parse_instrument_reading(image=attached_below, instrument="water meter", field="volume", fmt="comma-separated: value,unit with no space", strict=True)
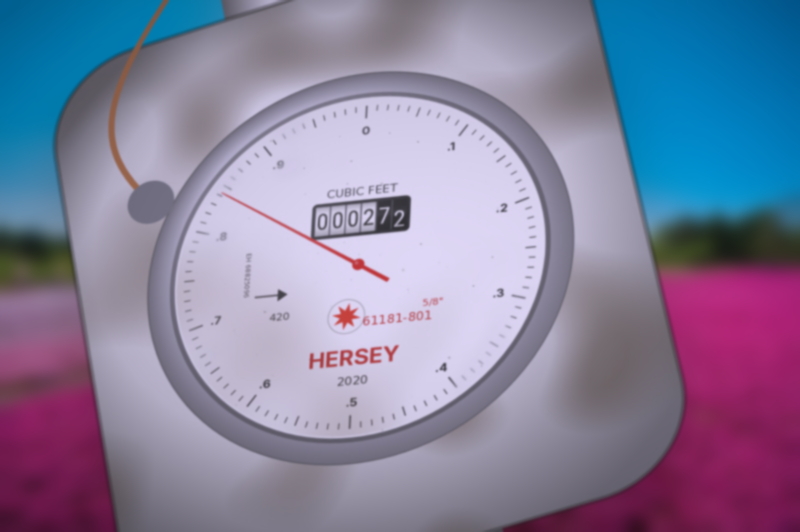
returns 271.84,ft³
